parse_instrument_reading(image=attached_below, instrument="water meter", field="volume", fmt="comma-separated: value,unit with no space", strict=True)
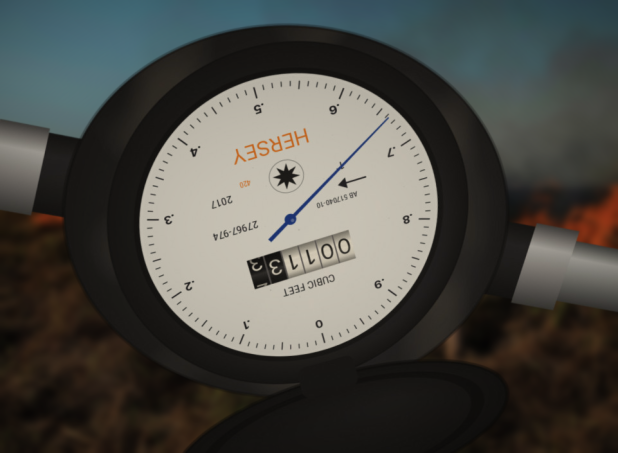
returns 1132.66,ft³
